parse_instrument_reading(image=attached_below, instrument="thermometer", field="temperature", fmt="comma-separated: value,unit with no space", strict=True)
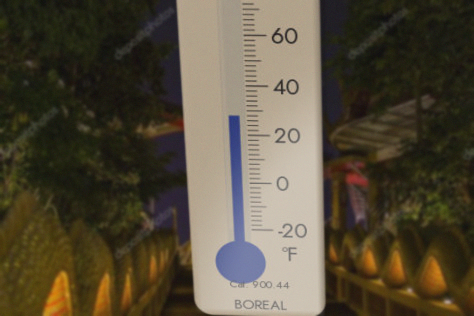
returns 28,°F
